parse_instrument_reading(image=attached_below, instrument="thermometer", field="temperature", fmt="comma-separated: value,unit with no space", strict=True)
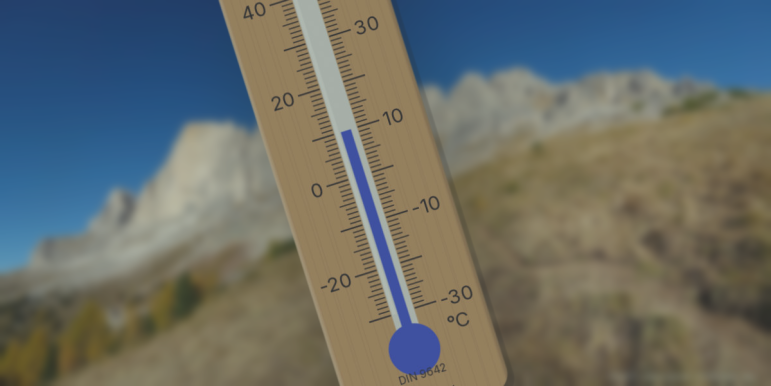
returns 10,°C
